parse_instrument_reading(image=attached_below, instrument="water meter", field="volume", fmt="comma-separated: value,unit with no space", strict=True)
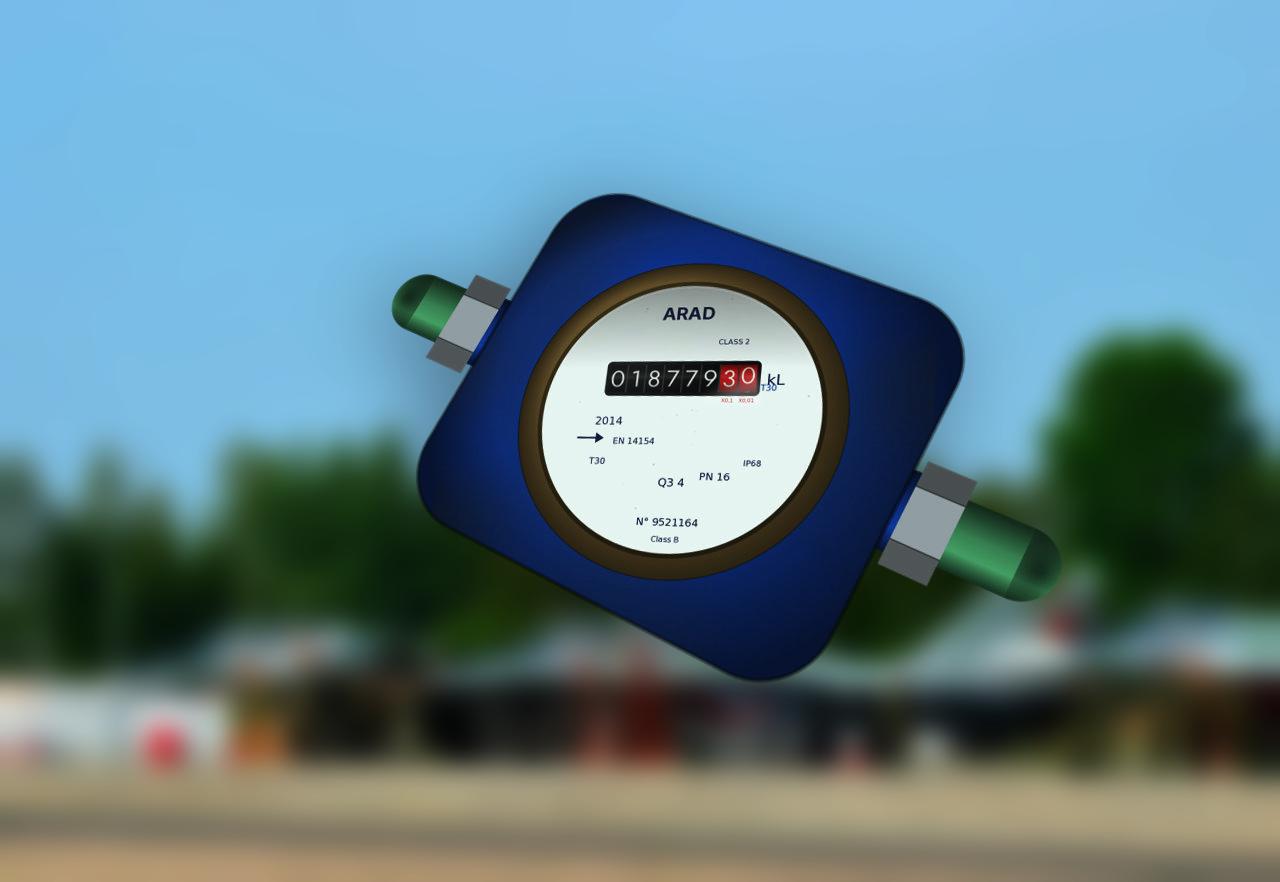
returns 18779.30,kL
